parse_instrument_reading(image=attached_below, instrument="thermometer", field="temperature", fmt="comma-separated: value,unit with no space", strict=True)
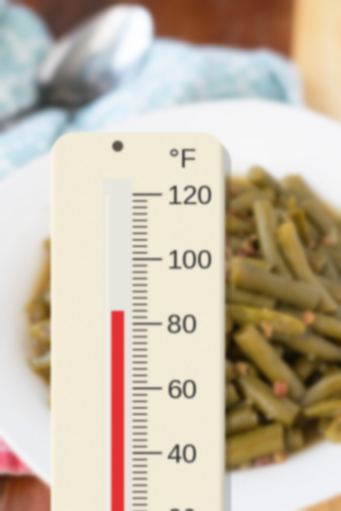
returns 84,°F
